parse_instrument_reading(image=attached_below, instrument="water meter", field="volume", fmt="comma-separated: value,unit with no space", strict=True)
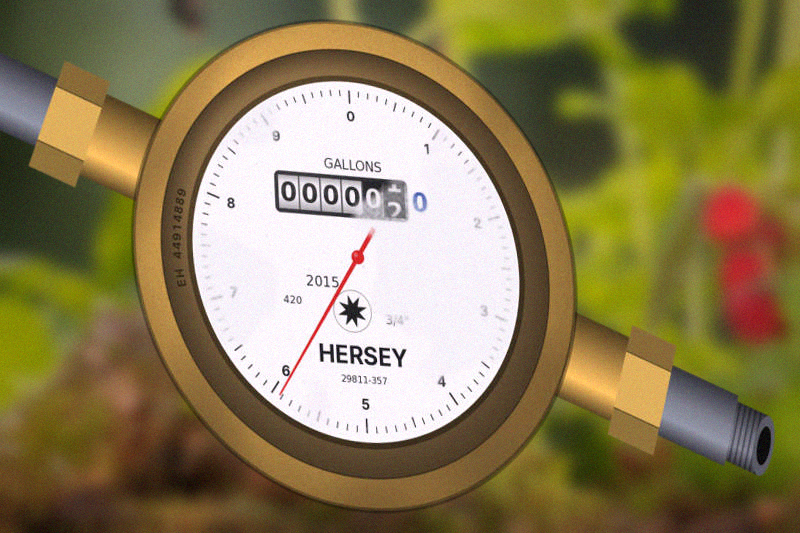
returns 15.9,gal
